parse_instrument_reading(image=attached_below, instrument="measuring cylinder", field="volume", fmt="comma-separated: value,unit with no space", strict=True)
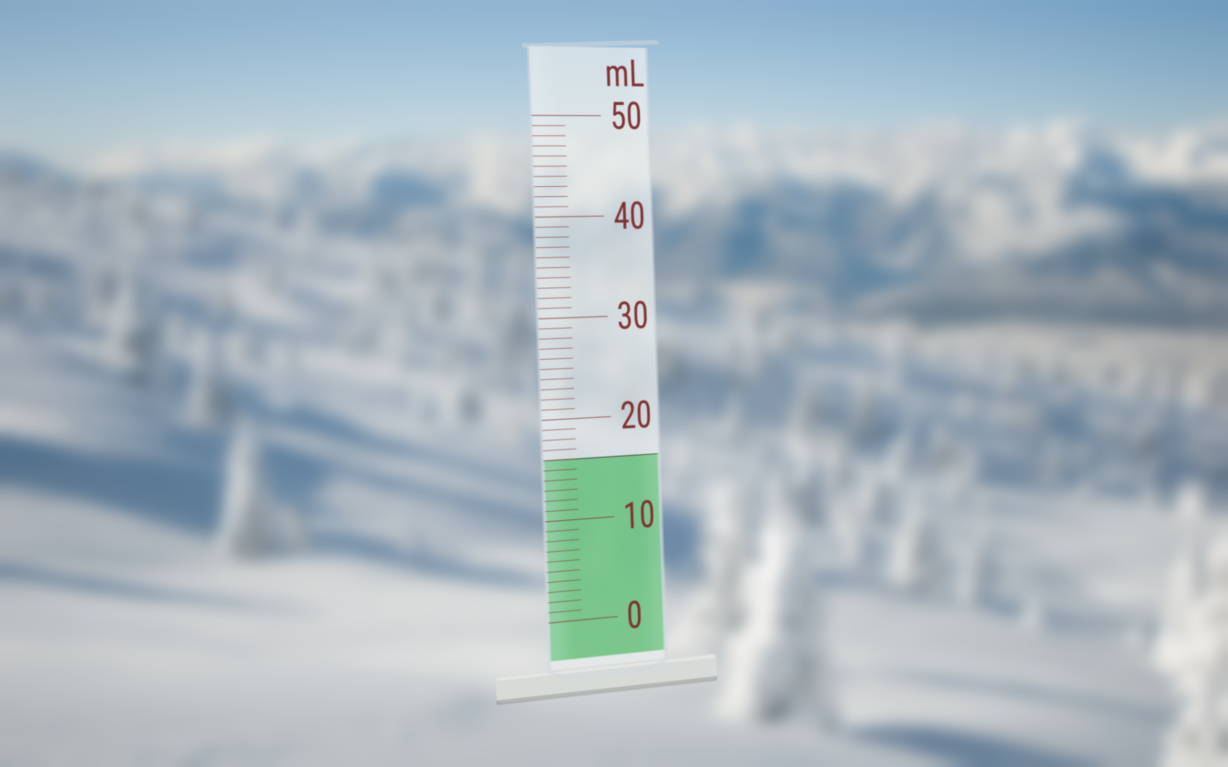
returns 16,mL
